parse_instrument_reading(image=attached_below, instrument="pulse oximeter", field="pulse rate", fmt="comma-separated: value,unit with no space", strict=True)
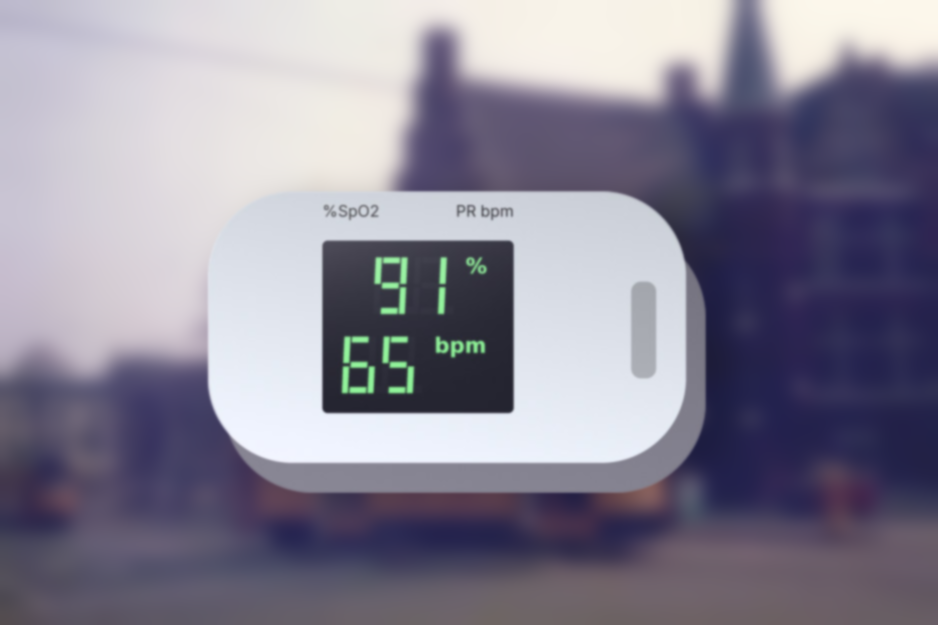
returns 65,bpm
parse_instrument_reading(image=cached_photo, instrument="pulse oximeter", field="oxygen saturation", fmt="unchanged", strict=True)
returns 91,%
